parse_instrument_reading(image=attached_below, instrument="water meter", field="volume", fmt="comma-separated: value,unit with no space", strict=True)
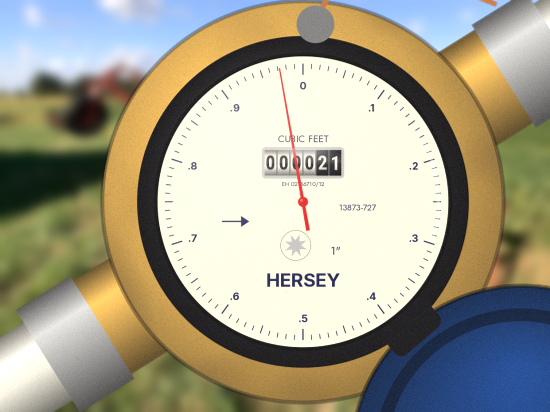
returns 20.97,ft³
